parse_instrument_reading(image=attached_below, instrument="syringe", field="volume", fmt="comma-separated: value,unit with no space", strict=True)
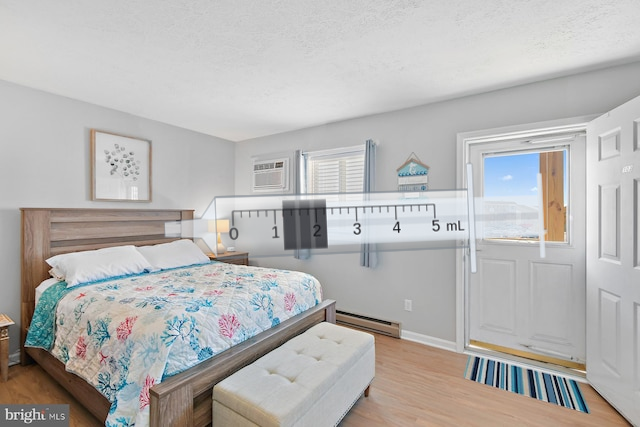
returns 1.2,mL
